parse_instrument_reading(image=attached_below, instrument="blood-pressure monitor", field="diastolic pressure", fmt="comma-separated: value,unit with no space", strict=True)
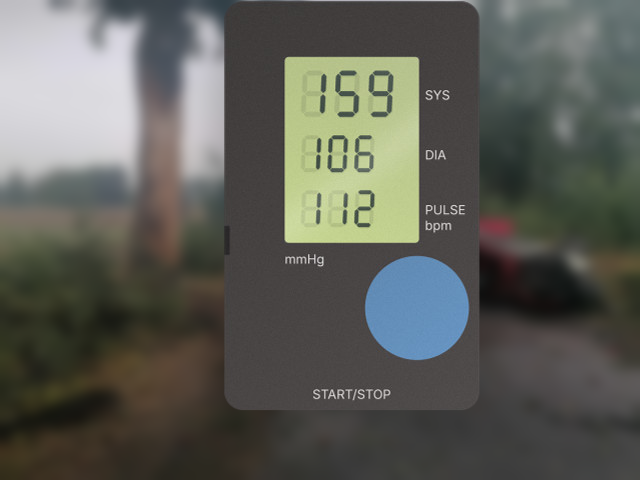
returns 106,mmHg
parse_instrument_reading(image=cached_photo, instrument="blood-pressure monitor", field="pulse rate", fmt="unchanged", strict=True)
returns 112,bpm
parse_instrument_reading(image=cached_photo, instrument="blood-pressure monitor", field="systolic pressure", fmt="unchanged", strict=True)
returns 159,mmHg
